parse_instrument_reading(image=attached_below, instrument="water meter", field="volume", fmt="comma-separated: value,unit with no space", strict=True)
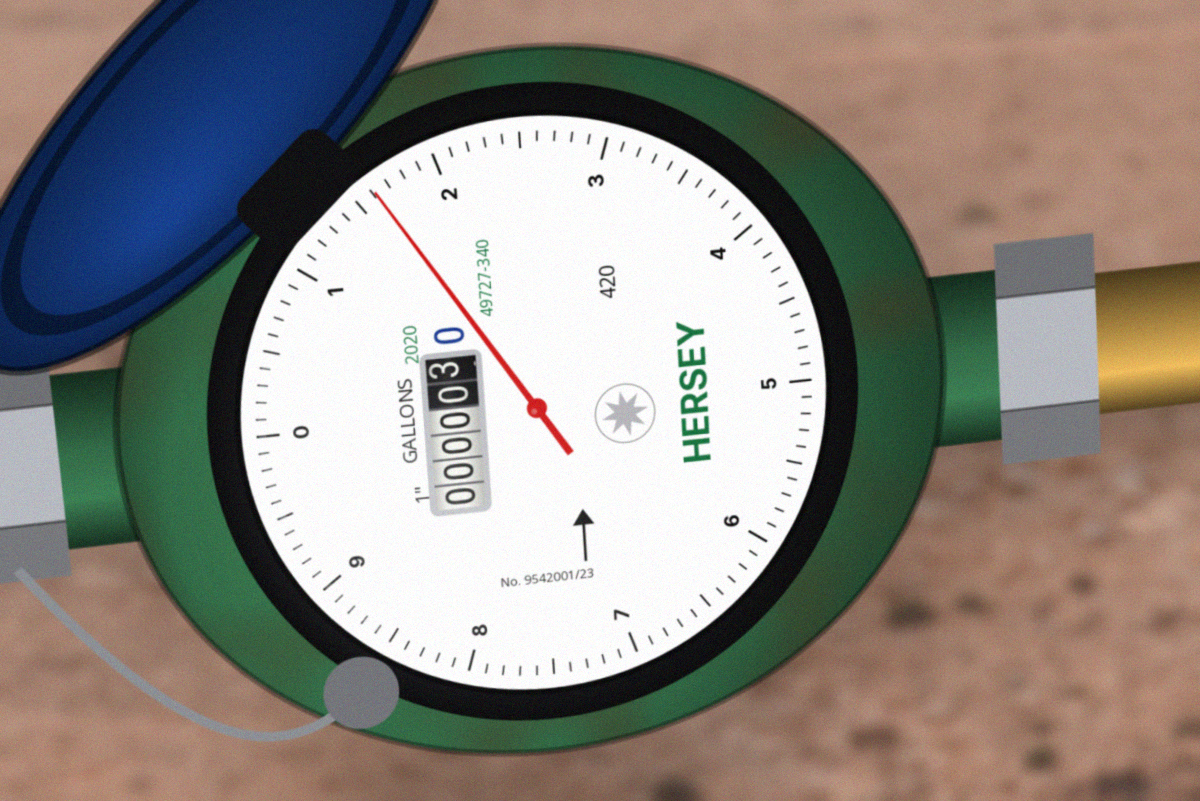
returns 31.6,gal
